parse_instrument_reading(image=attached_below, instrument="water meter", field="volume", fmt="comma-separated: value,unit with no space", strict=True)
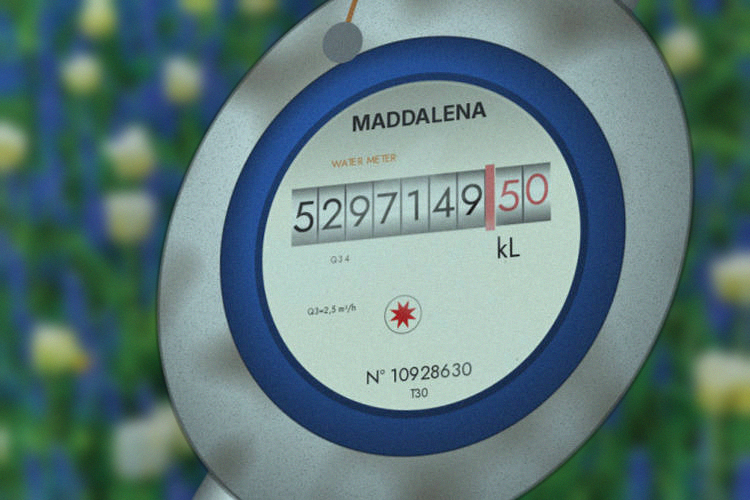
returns 5297149.50,kL
